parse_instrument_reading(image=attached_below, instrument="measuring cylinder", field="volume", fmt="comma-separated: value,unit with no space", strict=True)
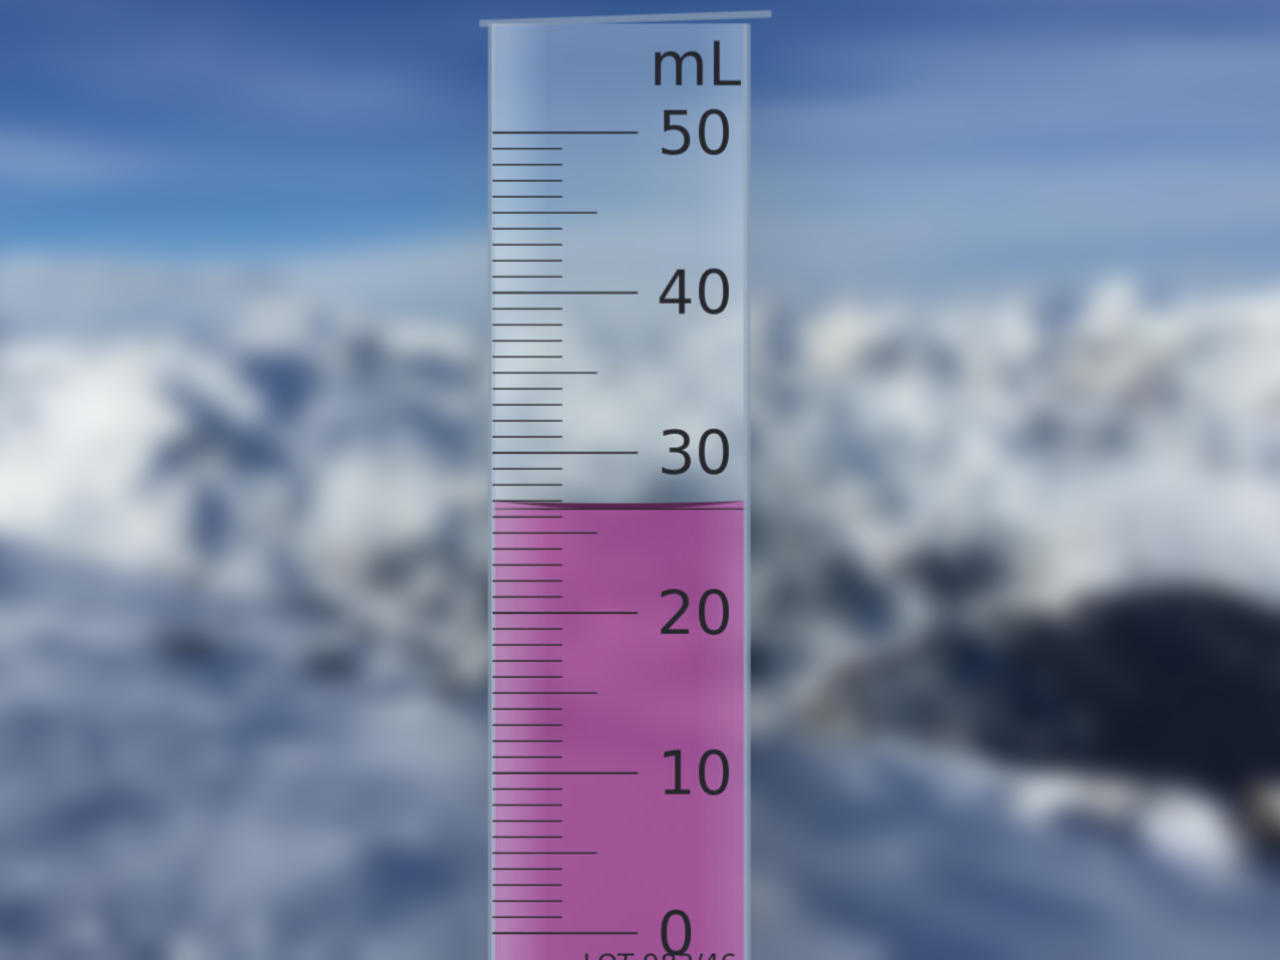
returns 26.5,mL
